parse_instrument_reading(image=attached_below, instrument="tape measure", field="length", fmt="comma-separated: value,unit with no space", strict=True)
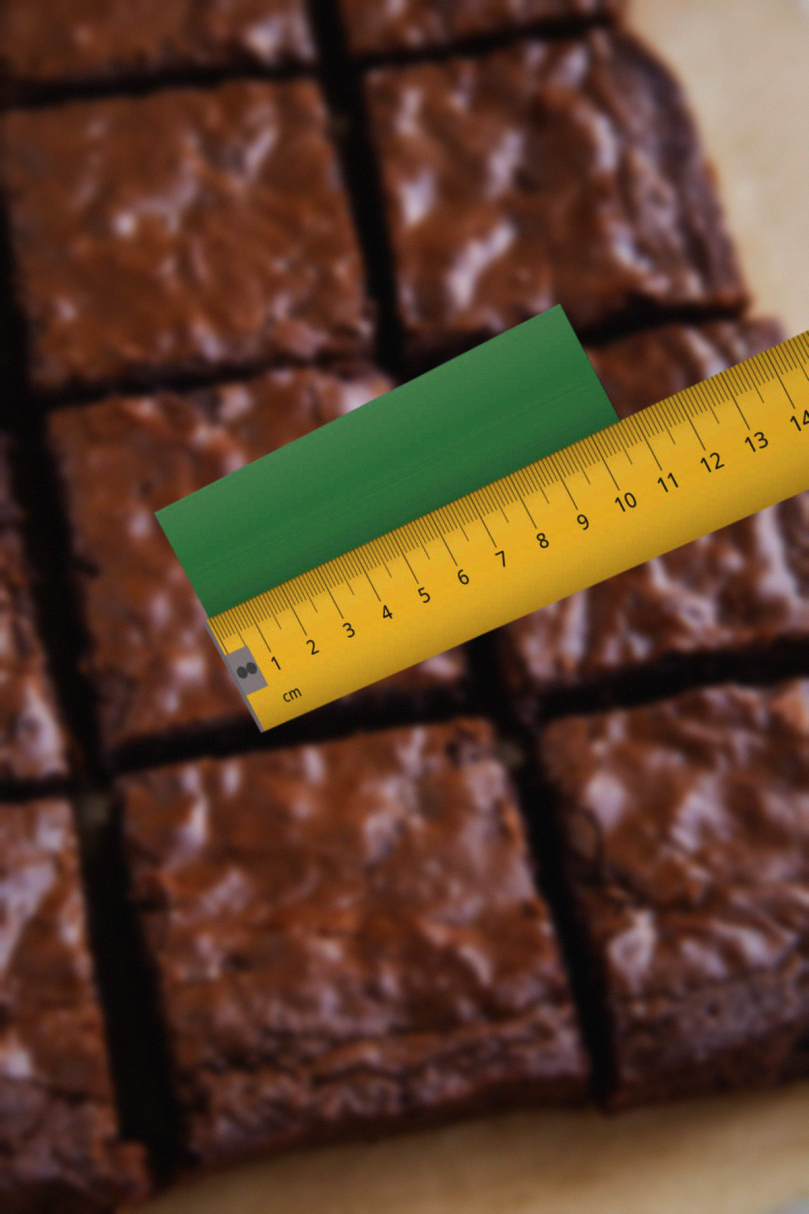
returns 10.7,cm
